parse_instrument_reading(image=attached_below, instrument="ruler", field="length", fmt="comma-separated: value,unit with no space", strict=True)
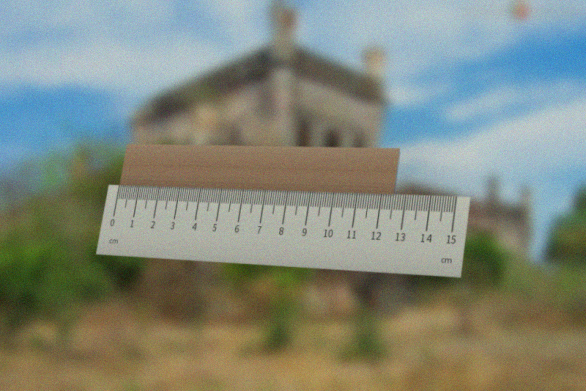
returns 12.5,cm
